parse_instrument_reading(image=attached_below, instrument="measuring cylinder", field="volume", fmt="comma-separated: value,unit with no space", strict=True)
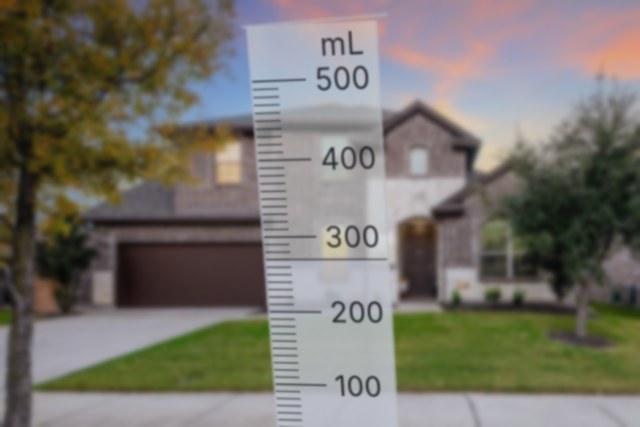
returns 270,mL
